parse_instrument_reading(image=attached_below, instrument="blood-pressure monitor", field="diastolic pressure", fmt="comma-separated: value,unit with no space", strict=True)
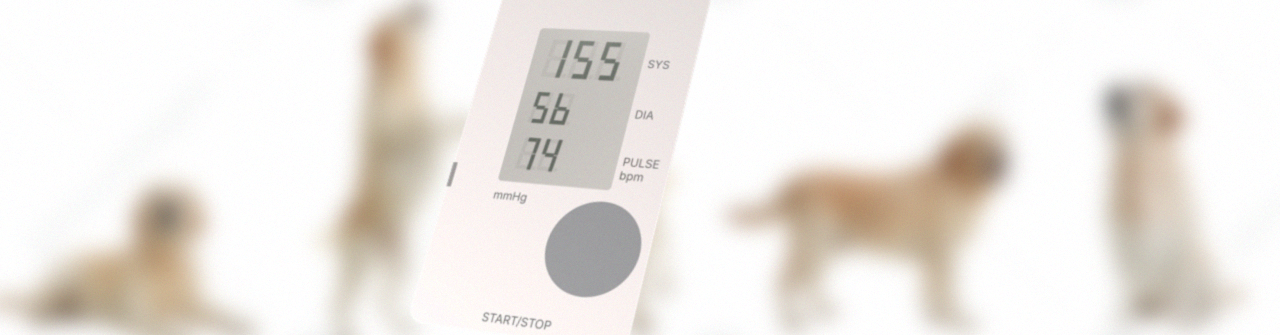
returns 56,mmHg
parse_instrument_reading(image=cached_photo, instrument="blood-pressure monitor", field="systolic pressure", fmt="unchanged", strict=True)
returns 155,mmHg
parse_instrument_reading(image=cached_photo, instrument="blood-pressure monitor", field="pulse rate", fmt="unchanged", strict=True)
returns 74,bpm
